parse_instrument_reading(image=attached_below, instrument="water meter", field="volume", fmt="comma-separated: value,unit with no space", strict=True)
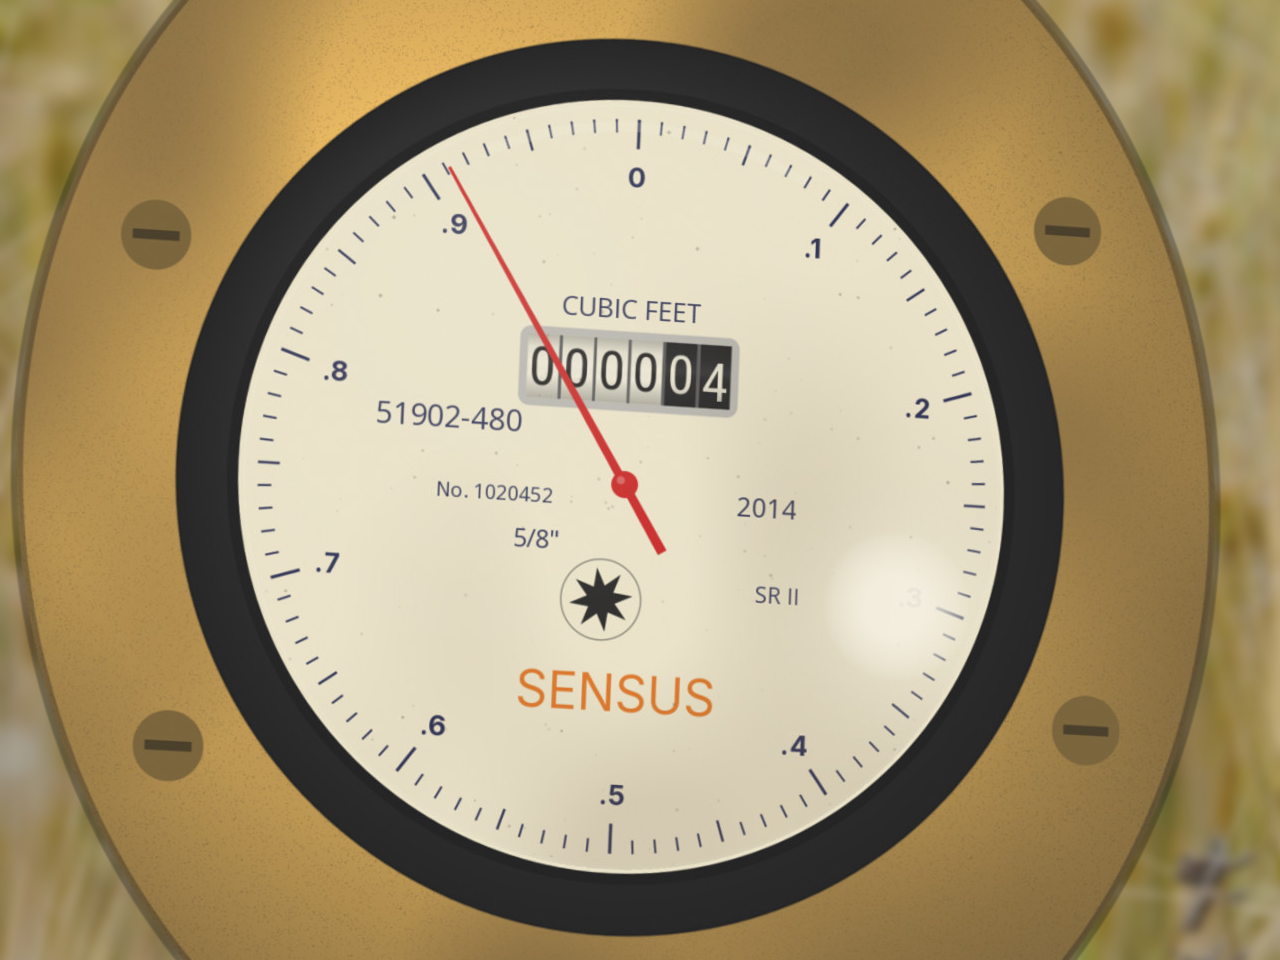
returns 3.91,ft³
